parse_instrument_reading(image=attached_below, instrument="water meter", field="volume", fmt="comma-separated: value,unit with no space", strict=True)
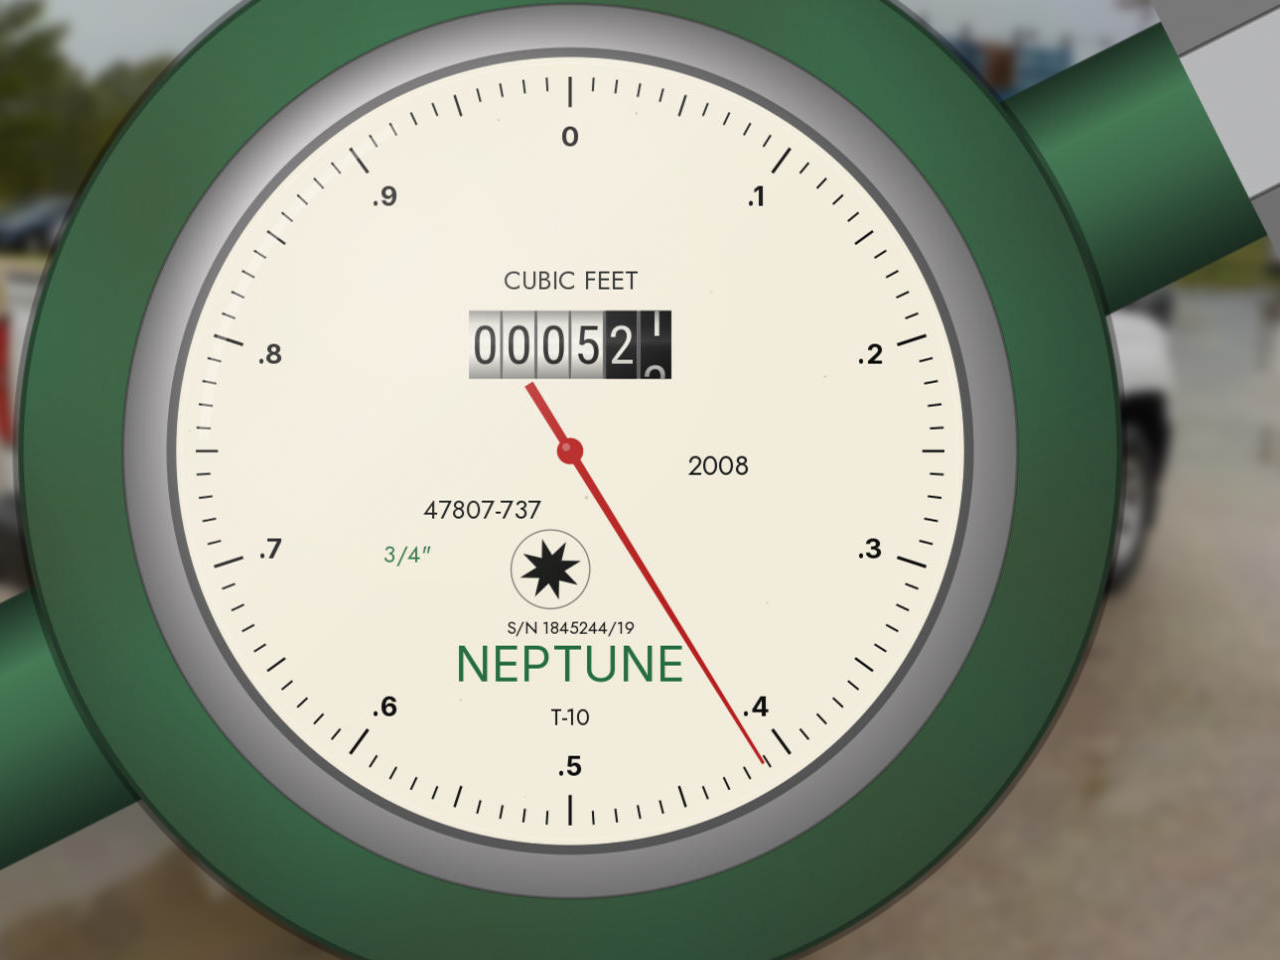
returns 521.41,ft³
